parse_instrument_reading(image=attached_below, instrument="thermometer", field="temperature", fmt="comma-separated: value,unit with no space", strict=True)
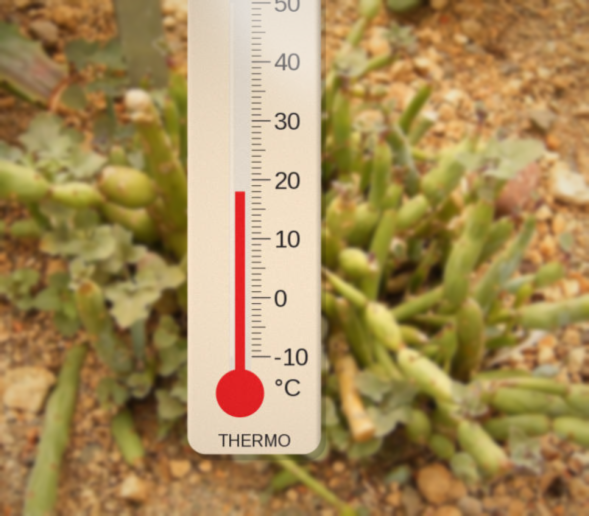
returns 18,°C
